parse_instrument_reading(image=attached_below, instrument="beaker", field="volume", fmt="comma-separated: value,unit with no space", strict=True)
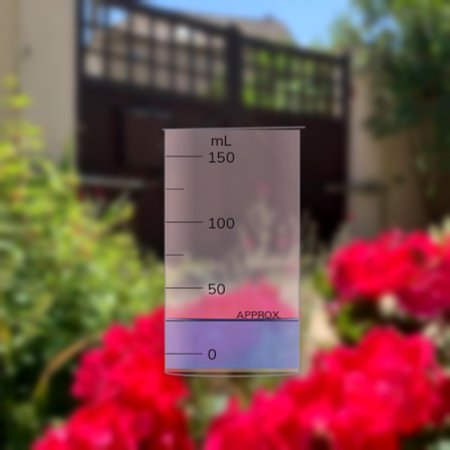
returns 25,mL
